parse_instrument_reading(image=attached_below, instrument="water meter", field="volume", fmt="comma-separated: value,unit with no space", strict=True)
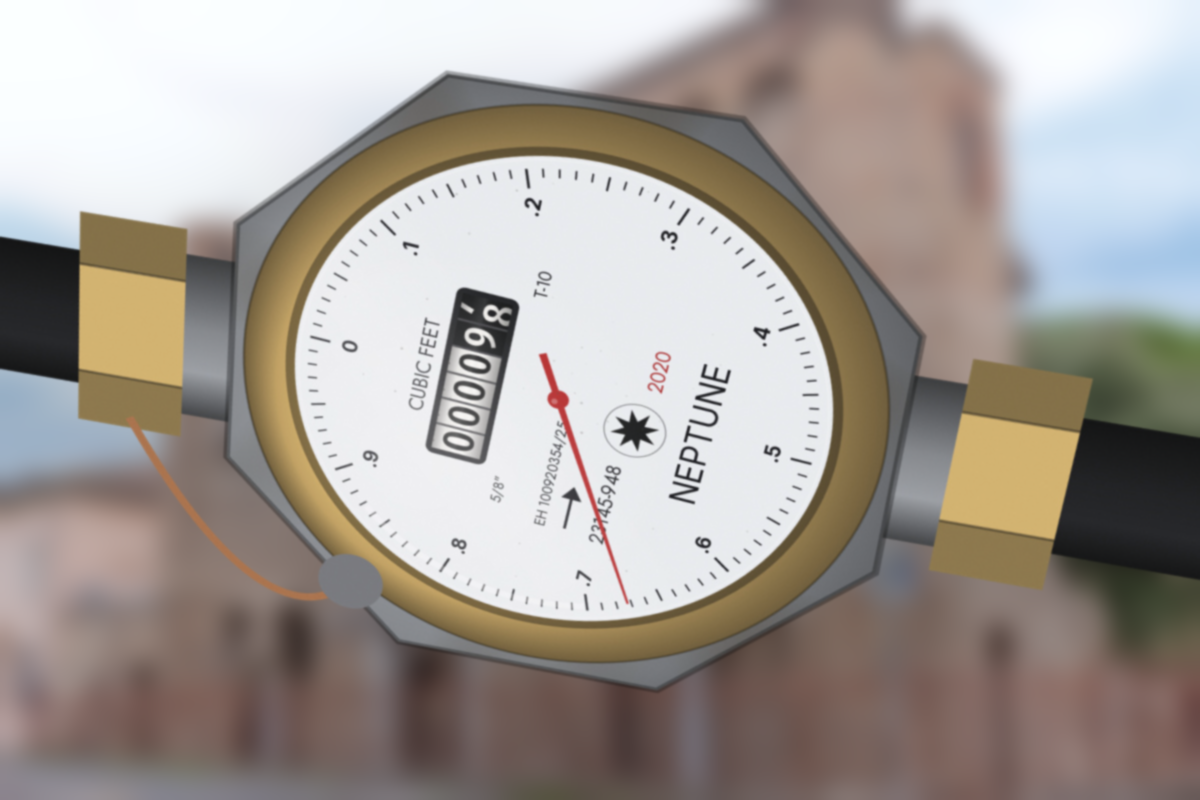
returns 97.67,ft³
